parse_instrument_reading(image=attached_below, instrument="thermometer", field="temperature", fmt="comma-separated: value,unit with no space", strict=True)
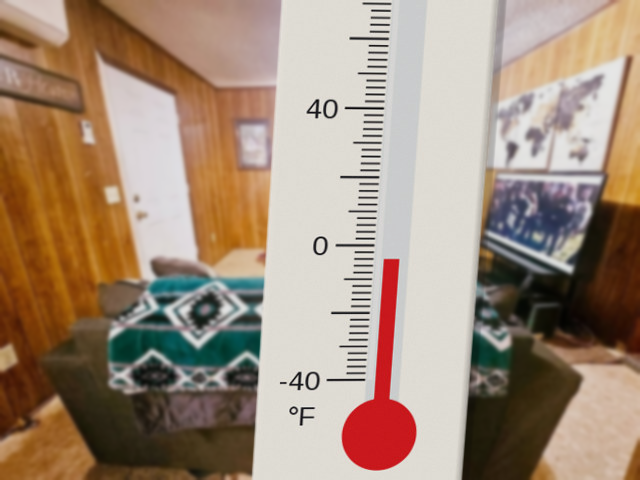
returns -4,°F
